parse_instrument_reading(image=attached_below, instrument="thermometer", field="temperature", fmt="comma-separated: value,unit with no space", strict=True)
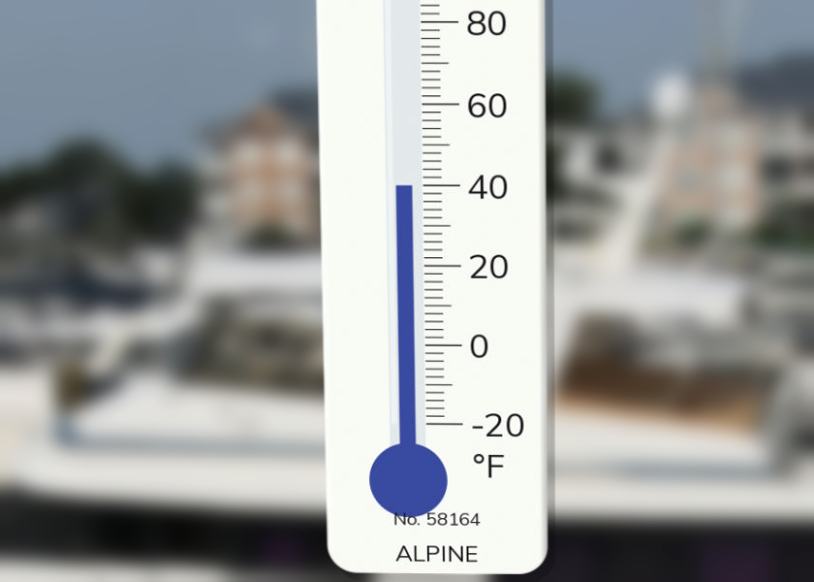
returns 40,°F
